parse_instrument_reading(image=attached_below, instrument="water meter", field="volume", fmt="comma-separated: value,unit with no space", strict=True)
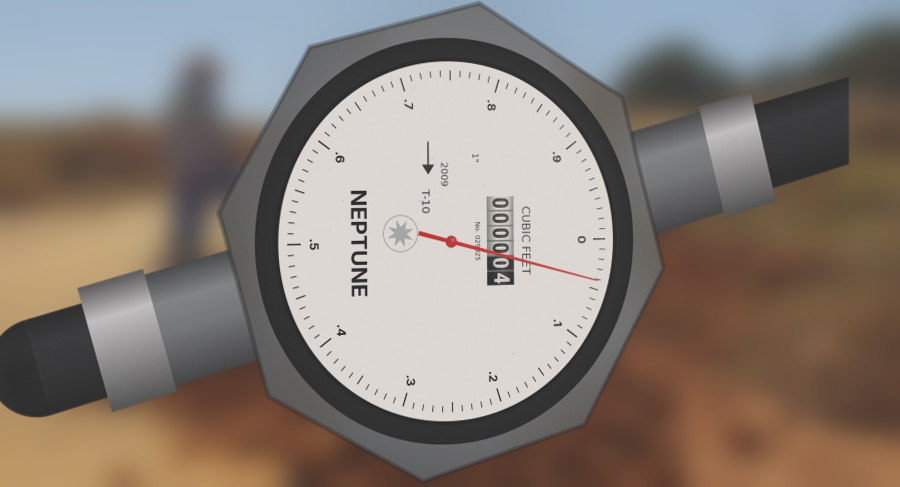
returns 4.04,ft³
